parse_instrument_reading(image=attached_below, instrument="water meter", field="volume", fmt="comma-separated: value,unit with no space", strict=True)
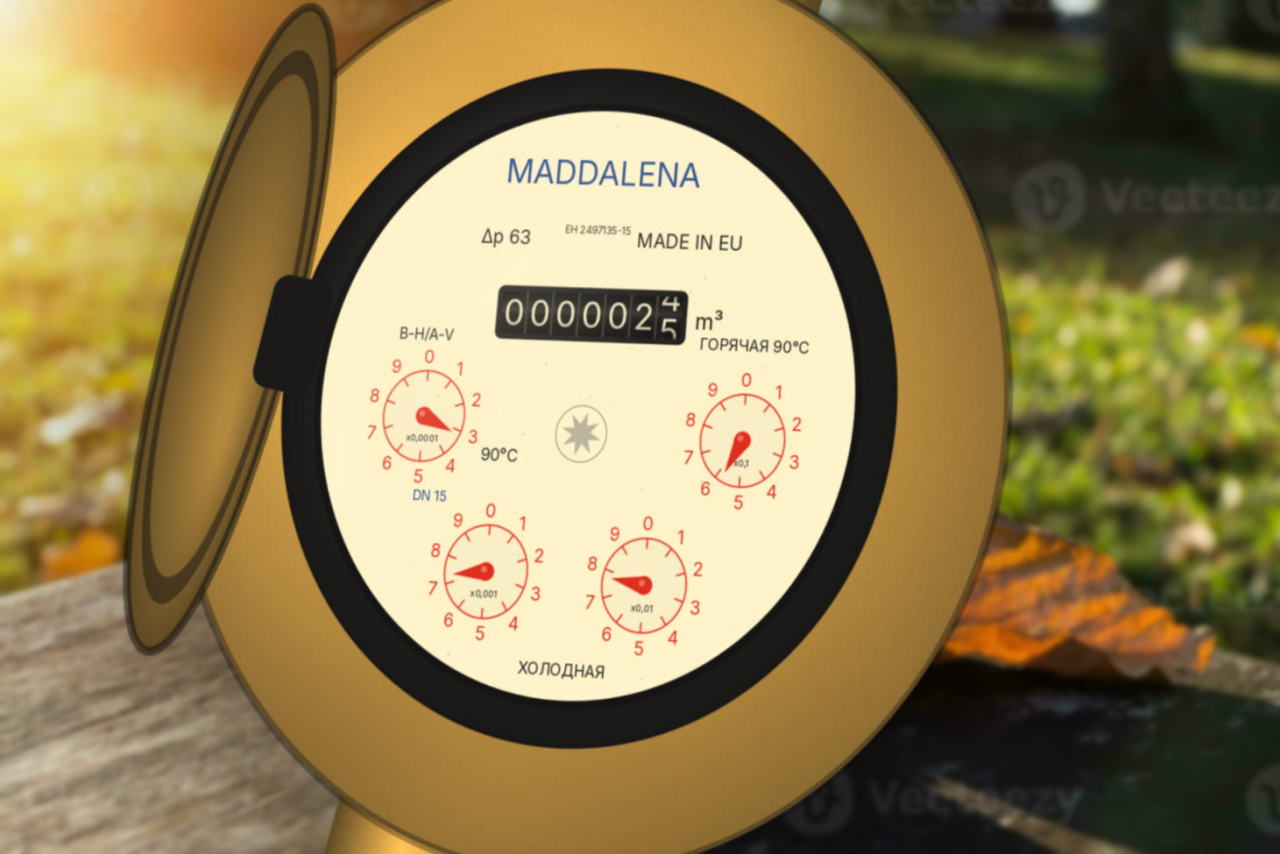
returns 24.5773,m³
